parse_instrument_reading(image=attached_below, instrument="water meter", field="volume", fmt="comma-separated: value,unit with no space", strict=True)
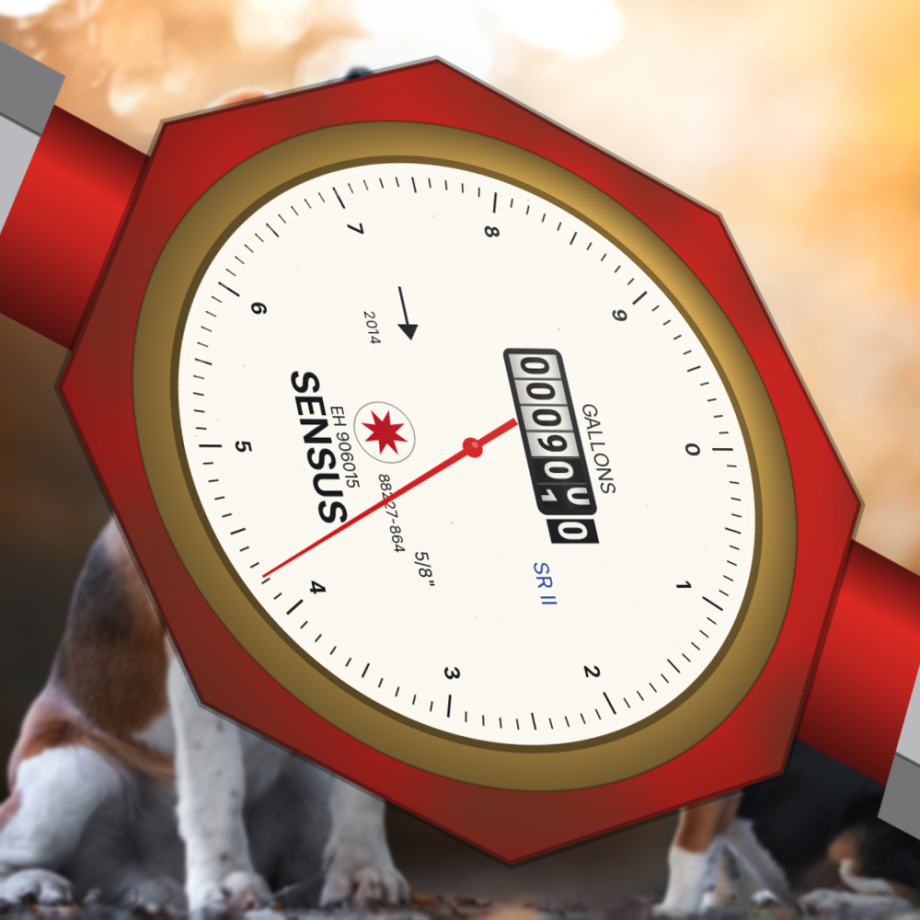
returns 9004.2,gal
